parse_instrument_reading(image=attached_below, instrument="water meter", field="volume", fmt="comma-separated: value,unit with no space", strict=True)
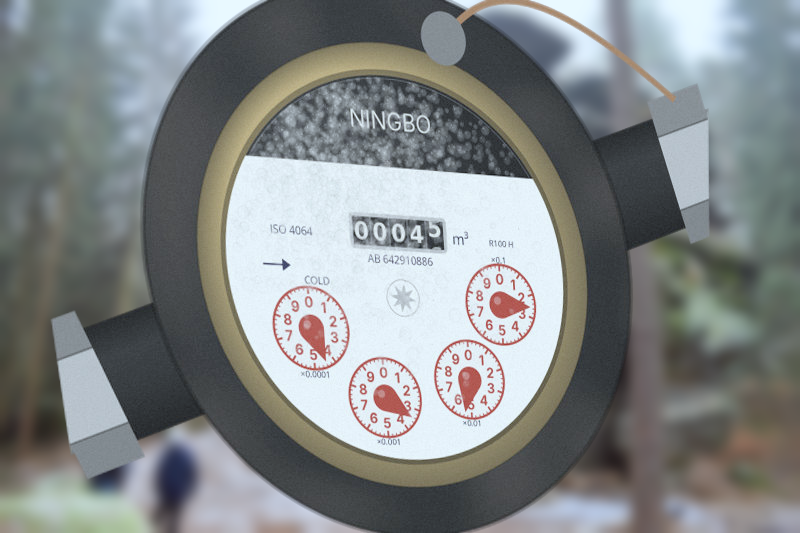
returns 45.2534,m³
